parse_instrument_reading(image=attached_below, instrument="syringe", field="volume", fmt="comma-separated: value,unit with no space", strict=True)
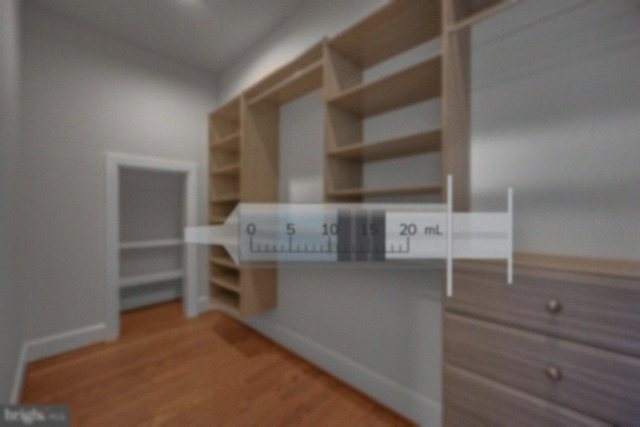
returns 11,mL
